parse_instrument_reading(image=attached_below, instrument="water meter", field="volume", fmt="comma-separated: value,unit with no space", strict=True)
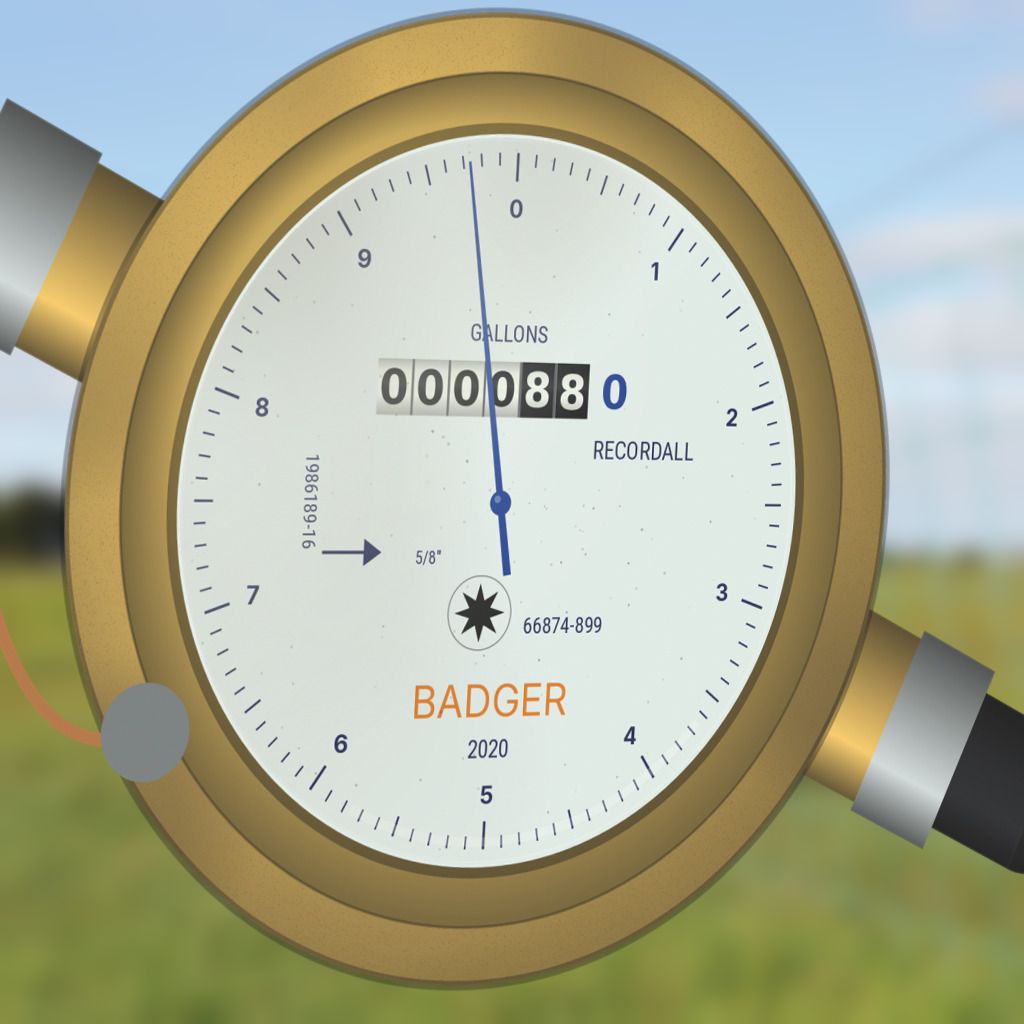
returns 879.7,gal
